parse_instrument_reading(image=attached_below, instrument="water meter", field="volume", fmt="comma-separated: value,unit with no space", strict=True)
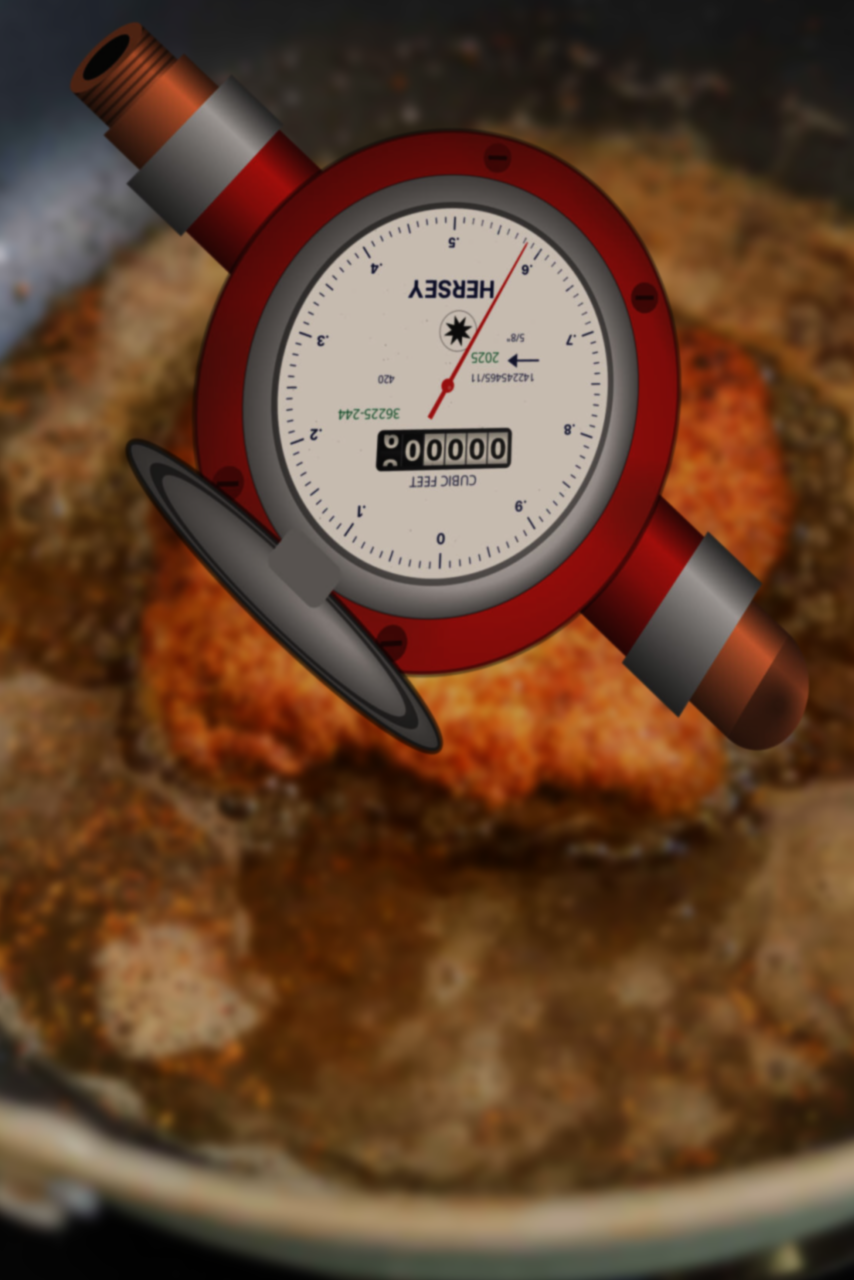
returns 8.58,ft³
